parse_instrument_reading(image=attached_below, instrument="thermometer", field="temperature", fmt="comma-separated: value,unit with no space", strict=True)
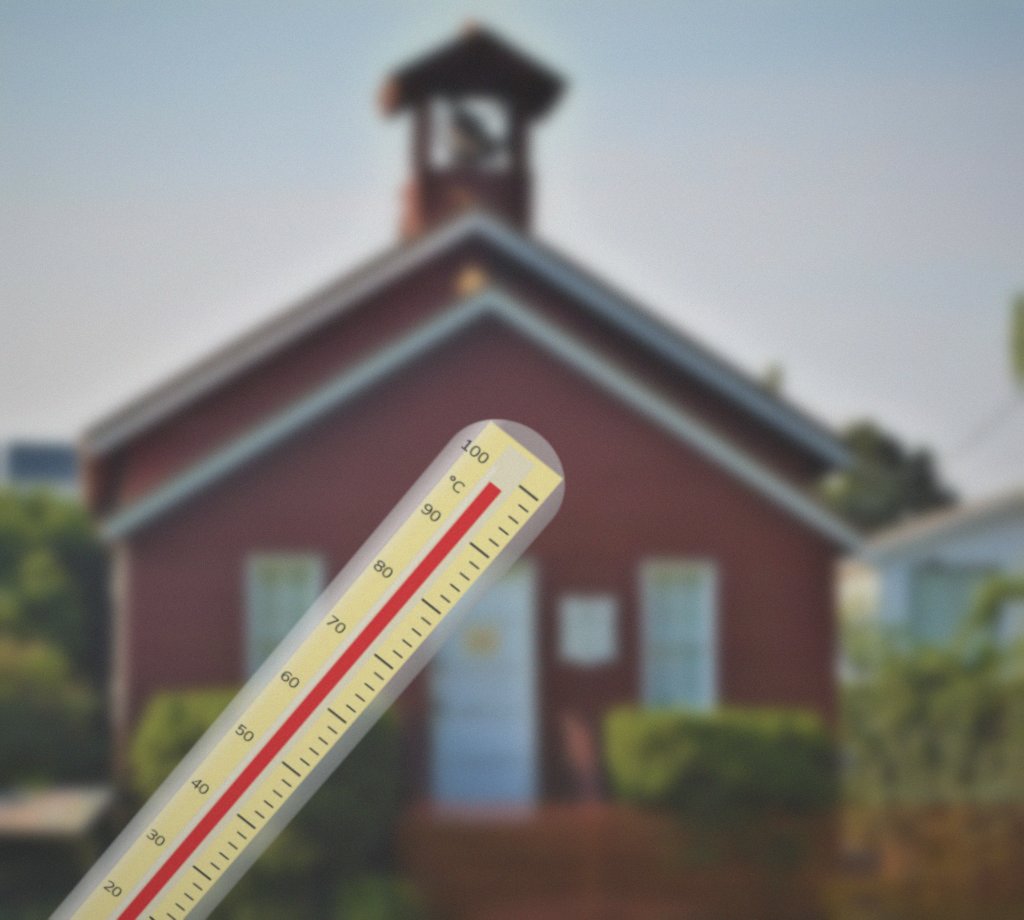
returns 98,°C
